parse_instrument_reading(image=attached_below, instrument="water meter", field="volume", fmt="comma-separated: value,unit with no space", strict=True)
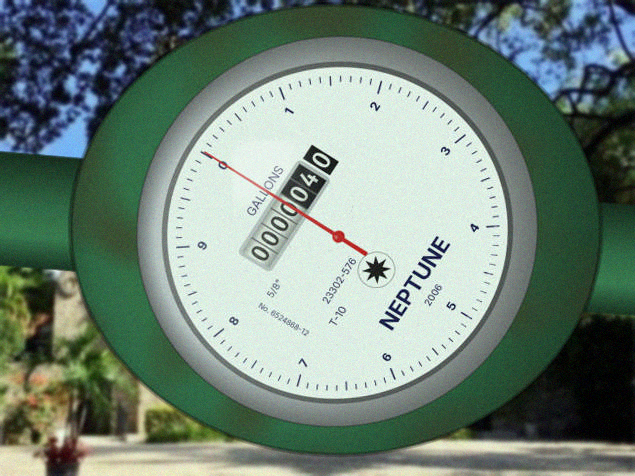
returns 40.0,gal
